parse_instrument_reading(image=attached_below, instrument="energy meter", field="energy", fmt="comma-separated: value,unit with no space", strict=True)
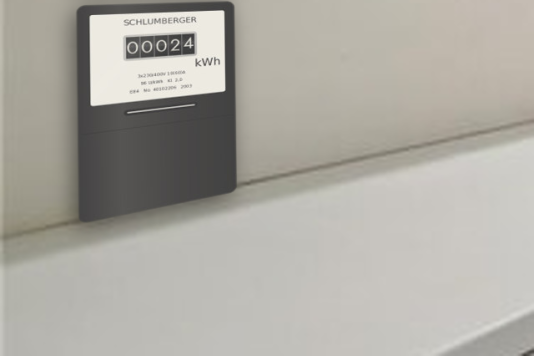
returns 24,kWh
